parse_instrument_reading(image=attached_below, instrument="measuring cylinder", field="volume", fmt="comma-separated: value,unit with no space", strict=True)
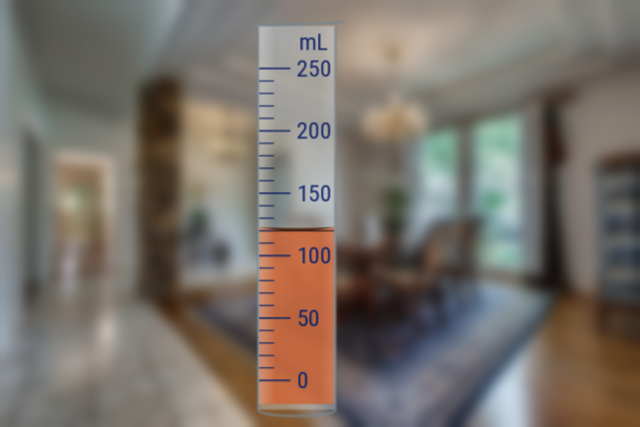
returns 120,mL
